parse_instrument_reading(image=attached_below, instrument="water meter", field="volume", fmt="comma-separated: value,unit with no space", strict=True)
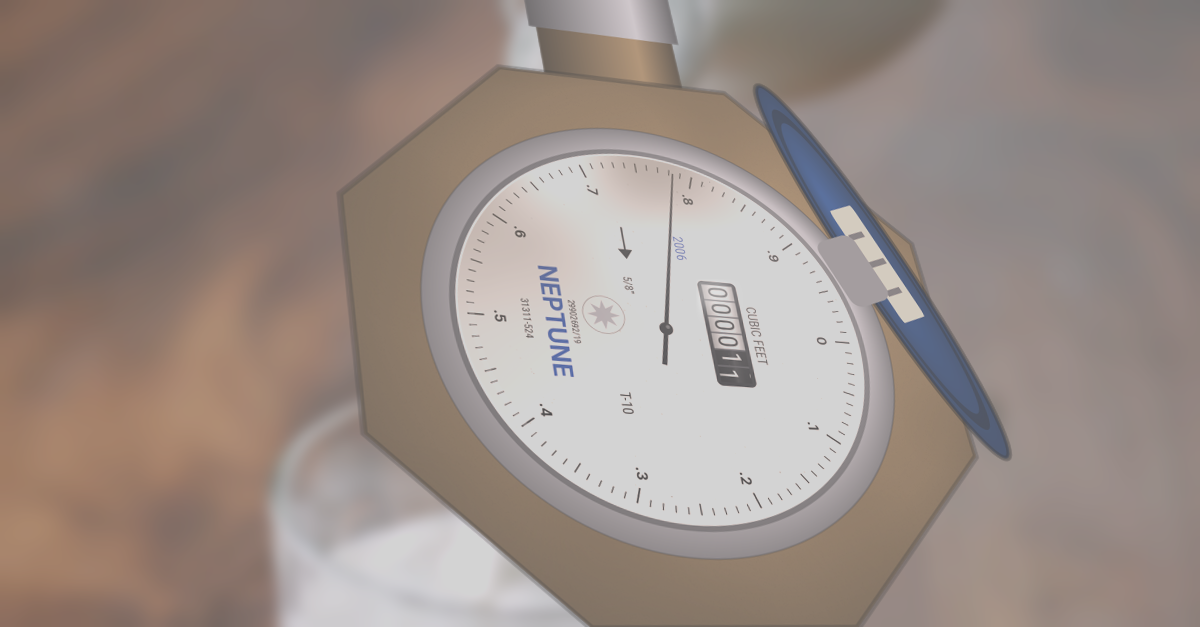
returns 10.78,ft³
